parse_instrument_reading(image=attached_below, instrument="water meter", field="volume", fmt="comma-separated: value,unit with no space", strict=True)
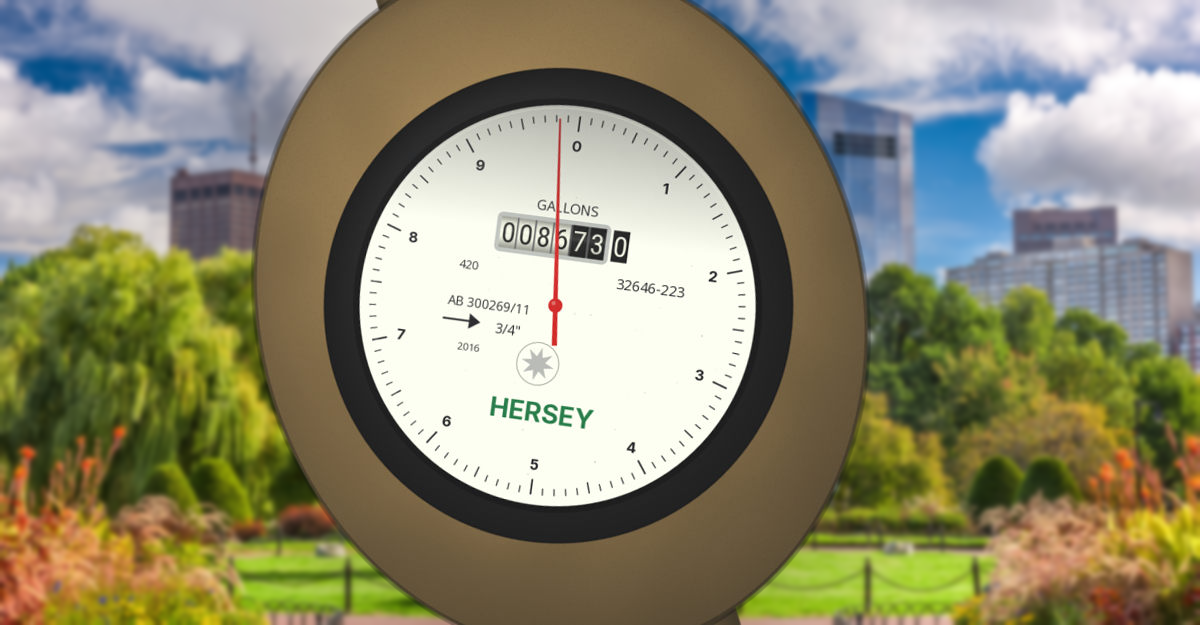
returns 86729.8,gal
